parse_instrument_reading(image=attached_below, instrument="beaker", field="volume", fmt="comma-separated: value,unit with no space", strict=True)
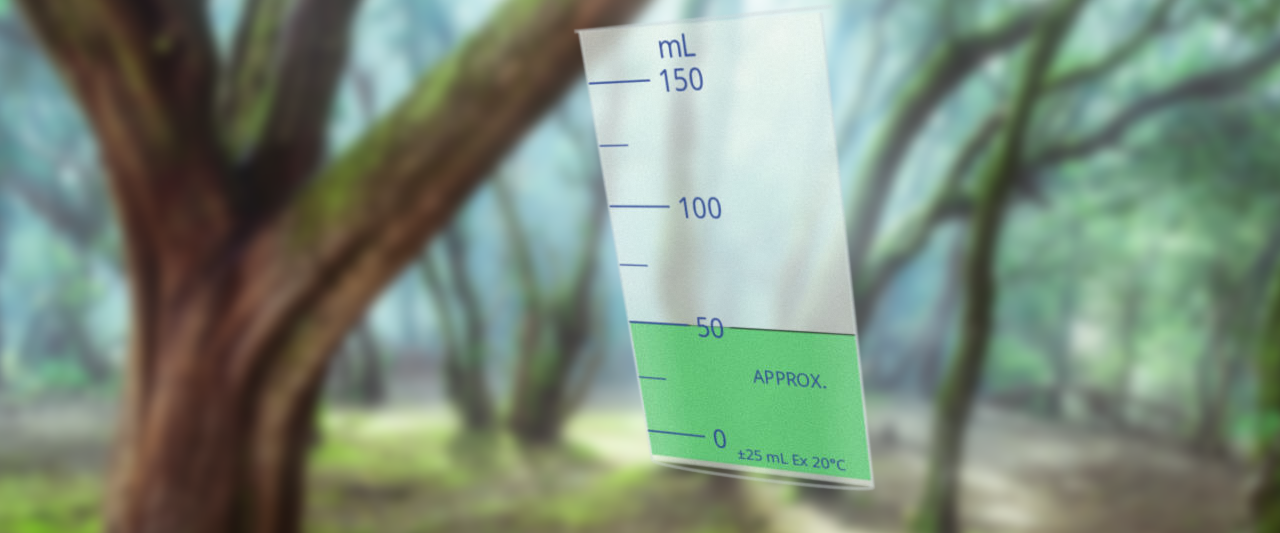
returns 50,mL
